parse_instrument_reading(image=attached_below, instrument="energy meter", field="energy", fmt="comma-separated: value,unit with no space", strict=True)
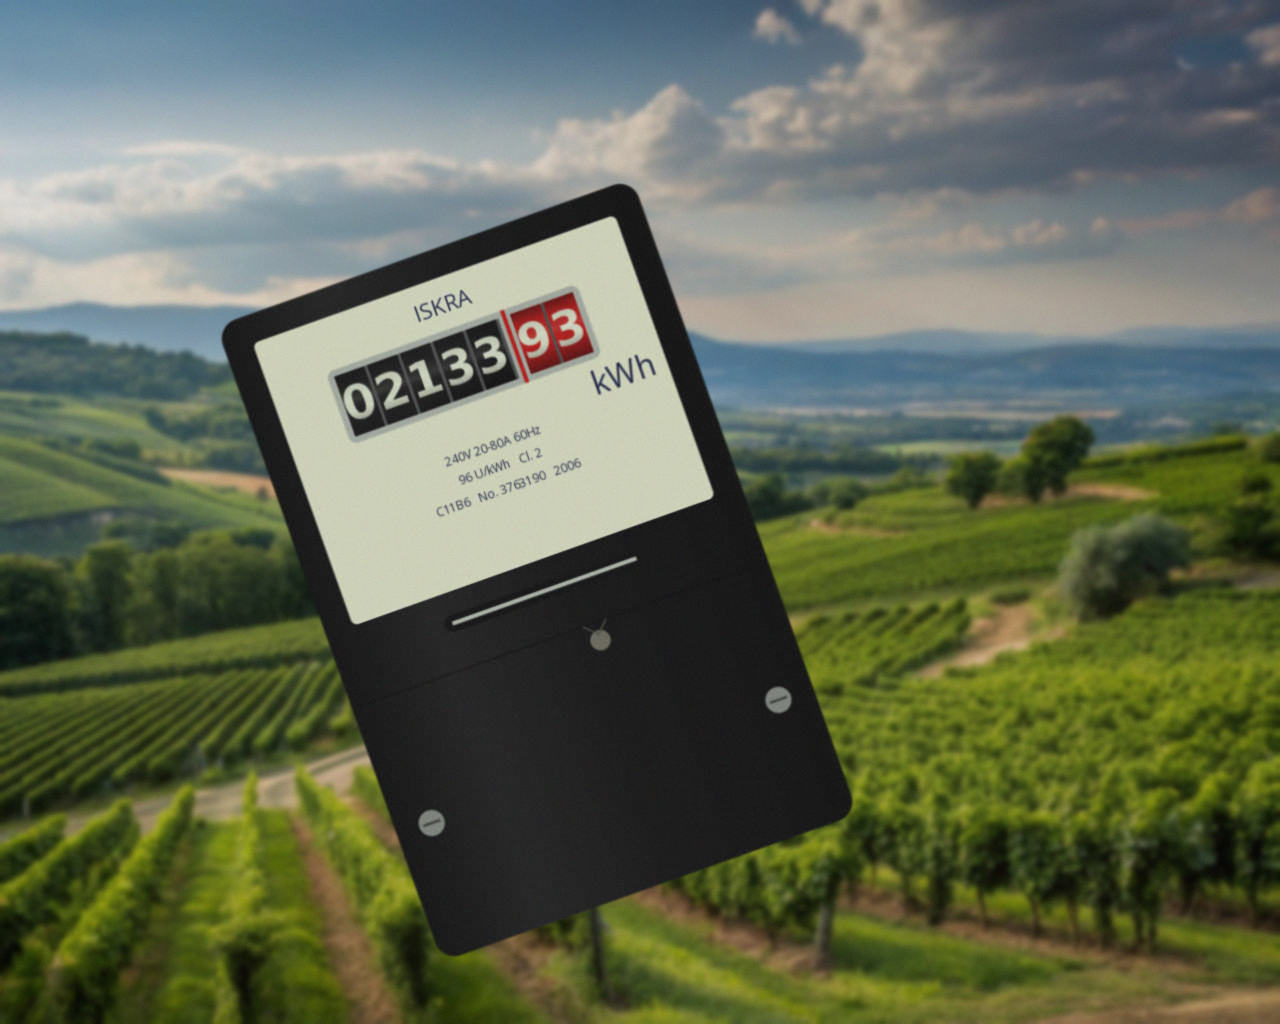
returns 2133.93,kWh
